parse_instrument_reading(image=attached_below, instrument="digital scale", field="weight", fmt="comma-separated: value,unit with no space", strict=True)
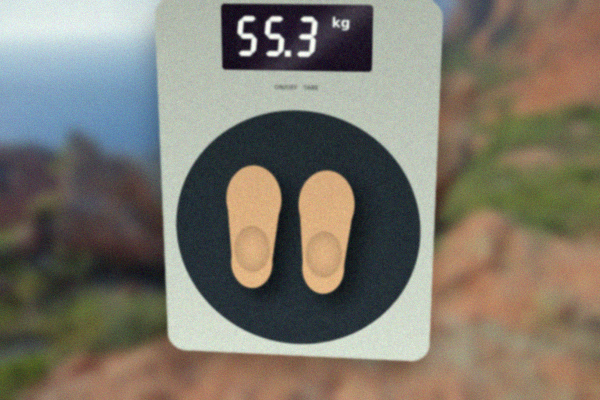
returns 55.3,kg
